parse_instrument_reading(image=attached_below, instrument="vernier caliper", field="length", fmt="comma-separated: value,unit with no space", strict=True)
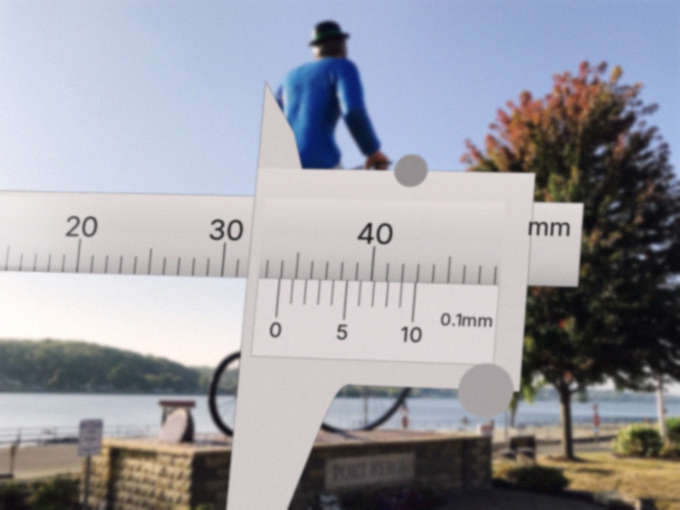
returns 33.9,mm
